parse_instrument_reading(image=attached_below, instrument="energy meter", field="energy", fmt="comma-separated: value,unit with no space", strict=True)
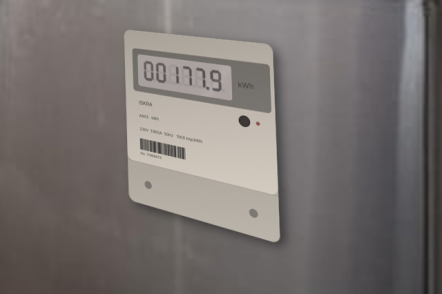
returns 177.9,kWh
